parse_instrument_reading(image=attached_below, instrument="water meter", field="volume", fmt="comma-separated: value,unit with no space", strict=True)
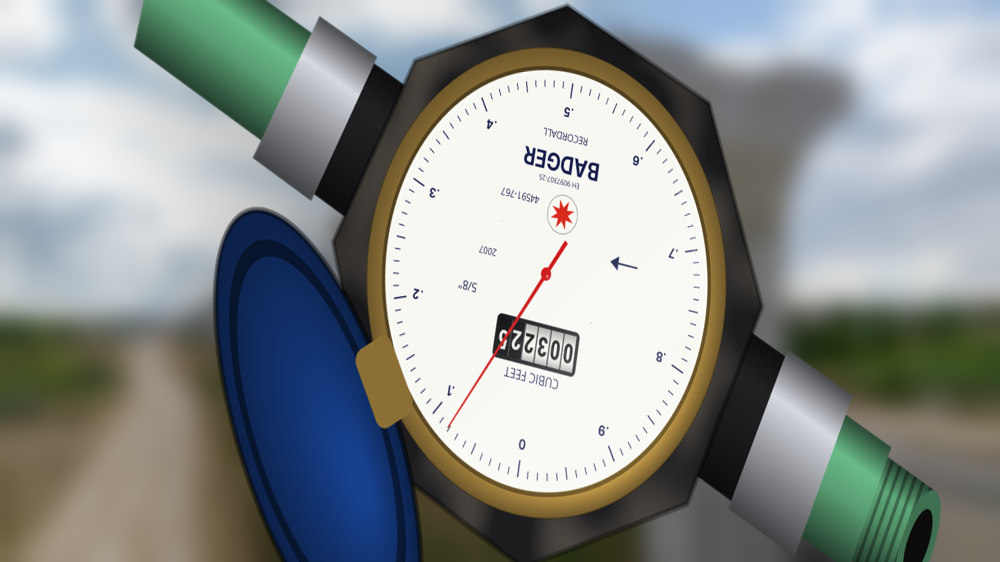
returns 3225.08,ft³
